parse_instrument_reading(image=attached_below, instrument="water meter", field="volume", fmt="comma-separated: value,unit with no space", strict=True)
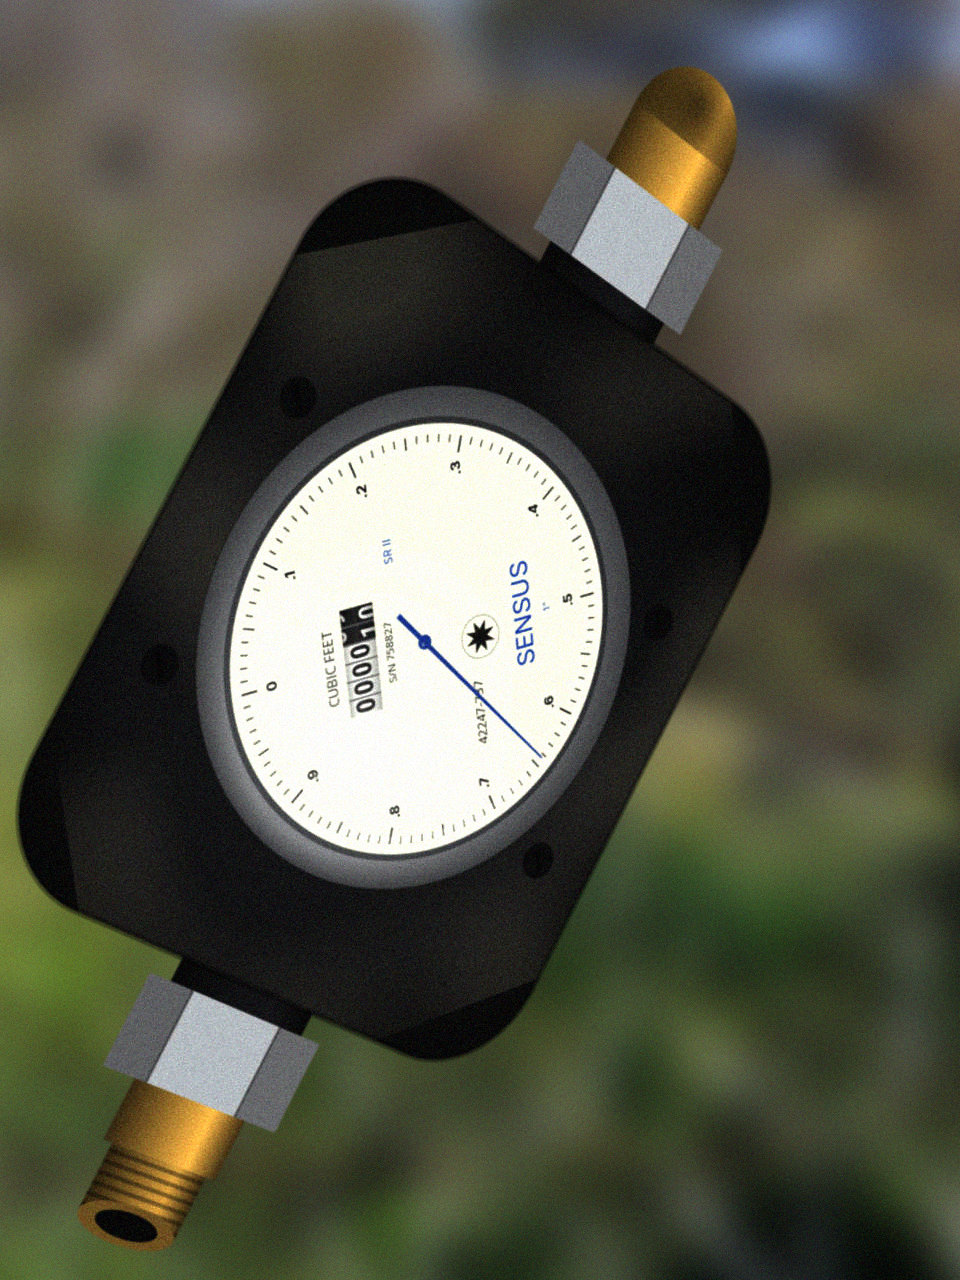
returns 9.64,ft³
